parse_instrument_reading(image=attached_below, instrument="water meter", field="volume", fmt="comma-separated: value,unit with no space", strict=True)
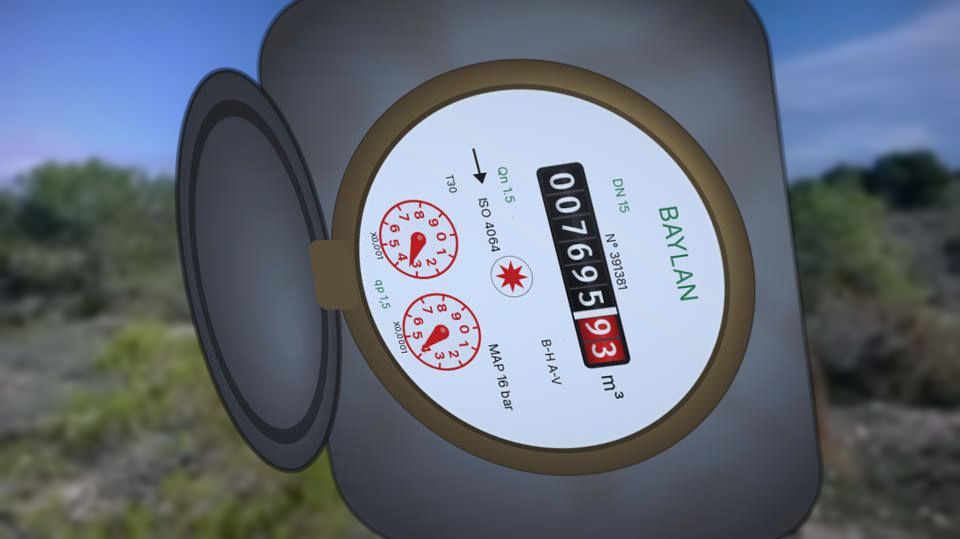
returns 7695.9334,m³
